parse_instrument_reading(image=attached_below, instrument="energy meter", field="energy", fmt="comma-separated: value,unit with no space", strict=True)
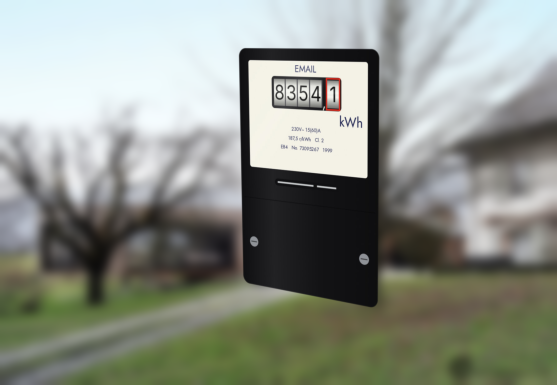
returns 8354.1,kWh
